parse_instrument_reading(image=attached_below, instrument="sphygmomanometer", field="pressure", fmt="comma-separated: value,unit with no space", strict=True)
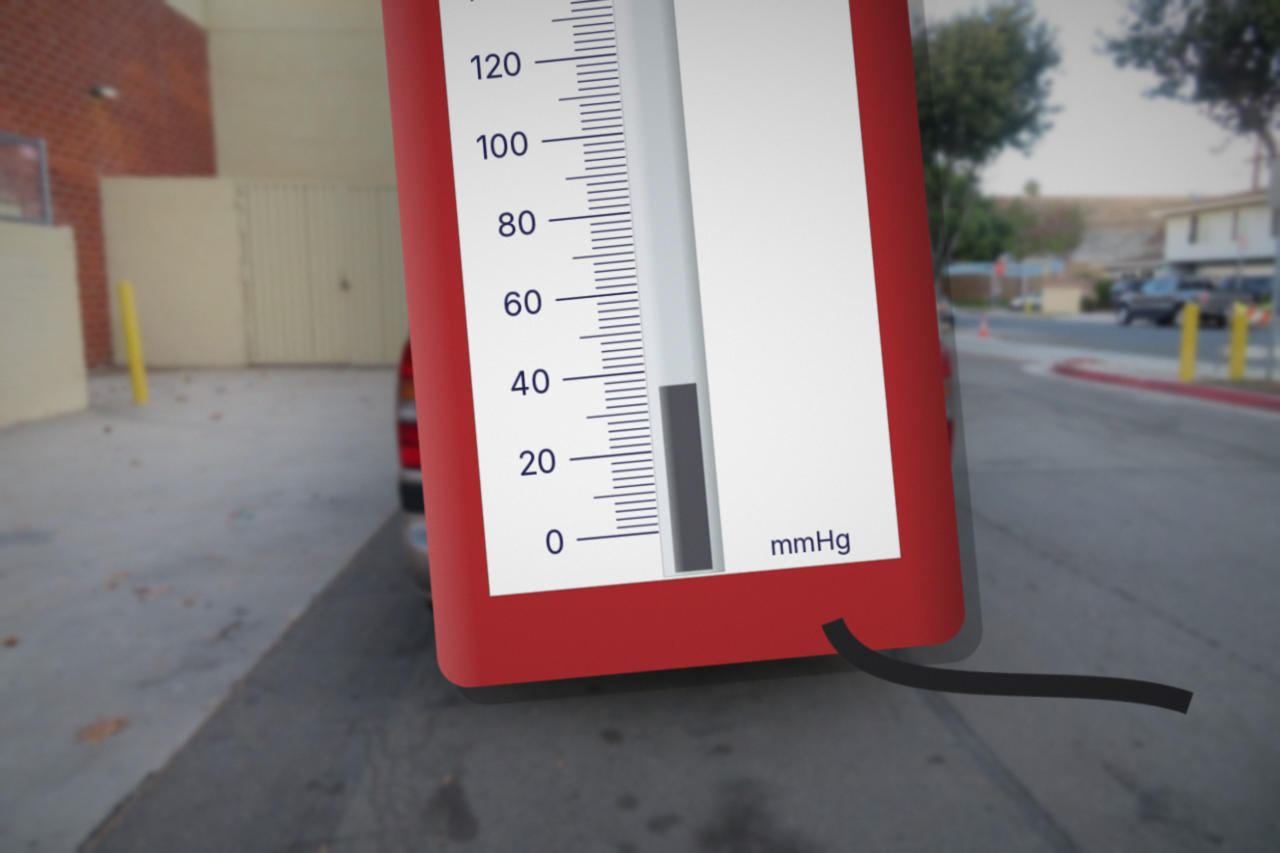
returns 36,mmHg
